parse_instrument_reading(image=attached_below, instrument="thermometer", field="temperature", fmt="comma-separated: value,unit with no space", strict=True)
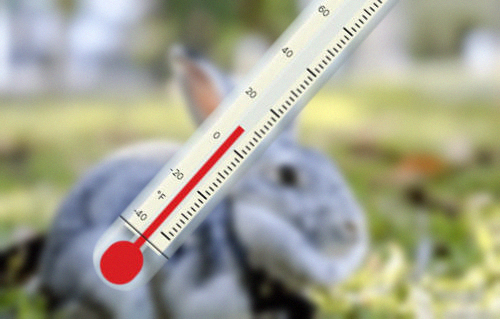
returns 8,°F
